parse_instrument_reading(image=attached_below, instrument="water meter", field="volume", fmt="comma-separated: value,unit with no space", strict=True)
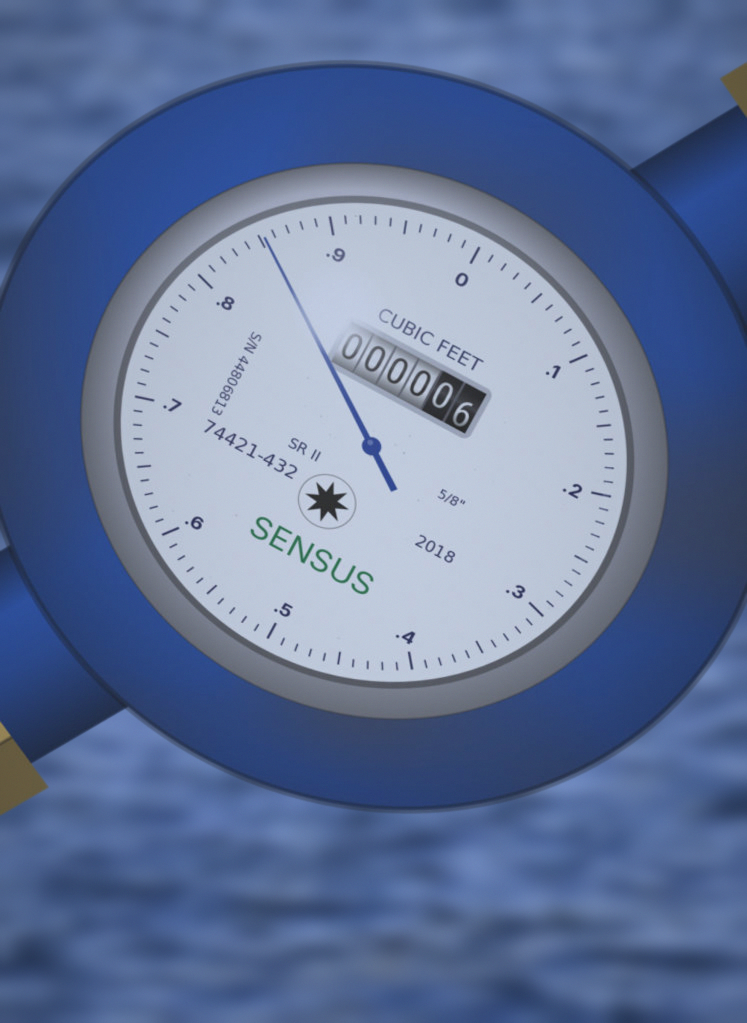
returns 5.85,ft³
